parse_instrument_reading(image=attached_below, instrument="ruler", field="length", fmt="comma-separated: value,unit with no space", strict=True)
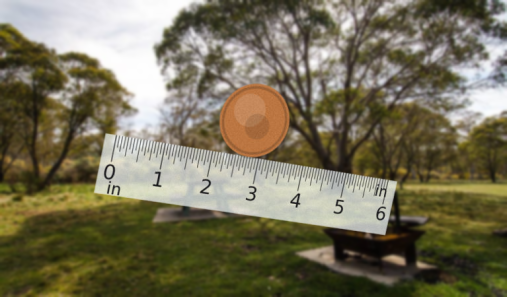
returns 1.5,in
